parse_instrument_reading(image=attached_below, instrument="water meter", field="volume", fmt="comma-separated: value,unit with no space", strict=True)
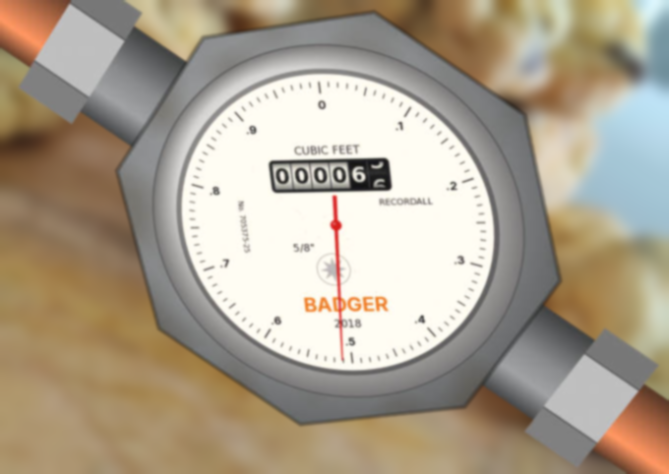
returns 65.51,ft³
